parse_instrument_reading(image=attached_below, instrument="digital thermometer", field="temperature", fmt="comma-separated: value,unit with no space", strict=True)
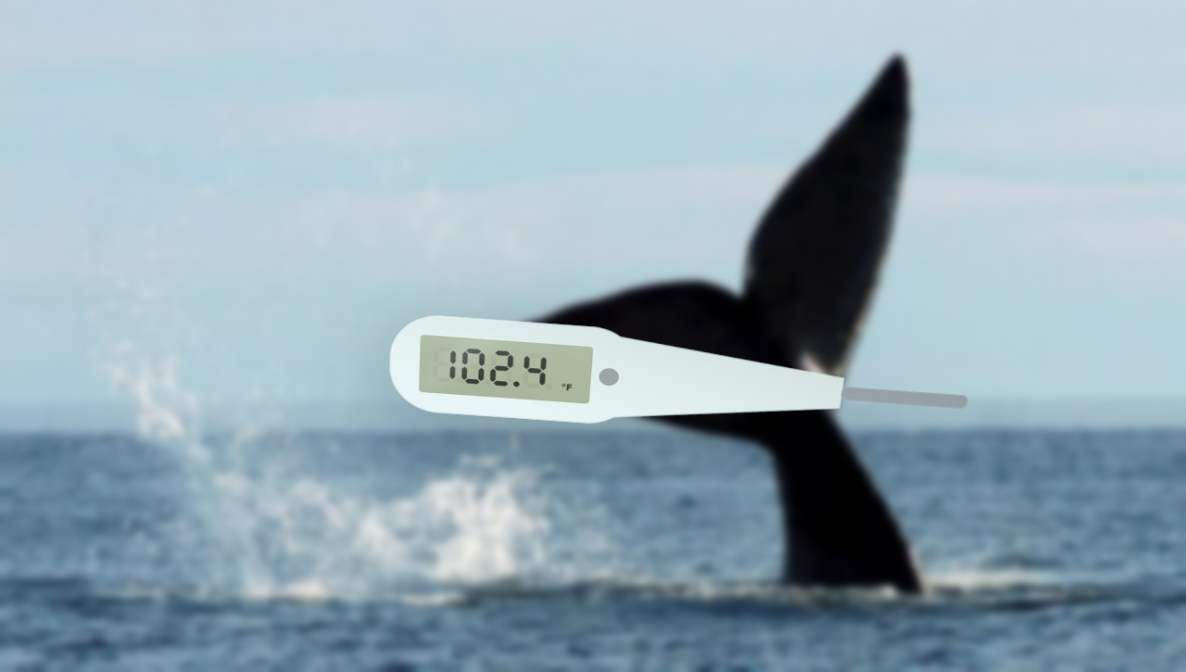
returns 102.4,°F
